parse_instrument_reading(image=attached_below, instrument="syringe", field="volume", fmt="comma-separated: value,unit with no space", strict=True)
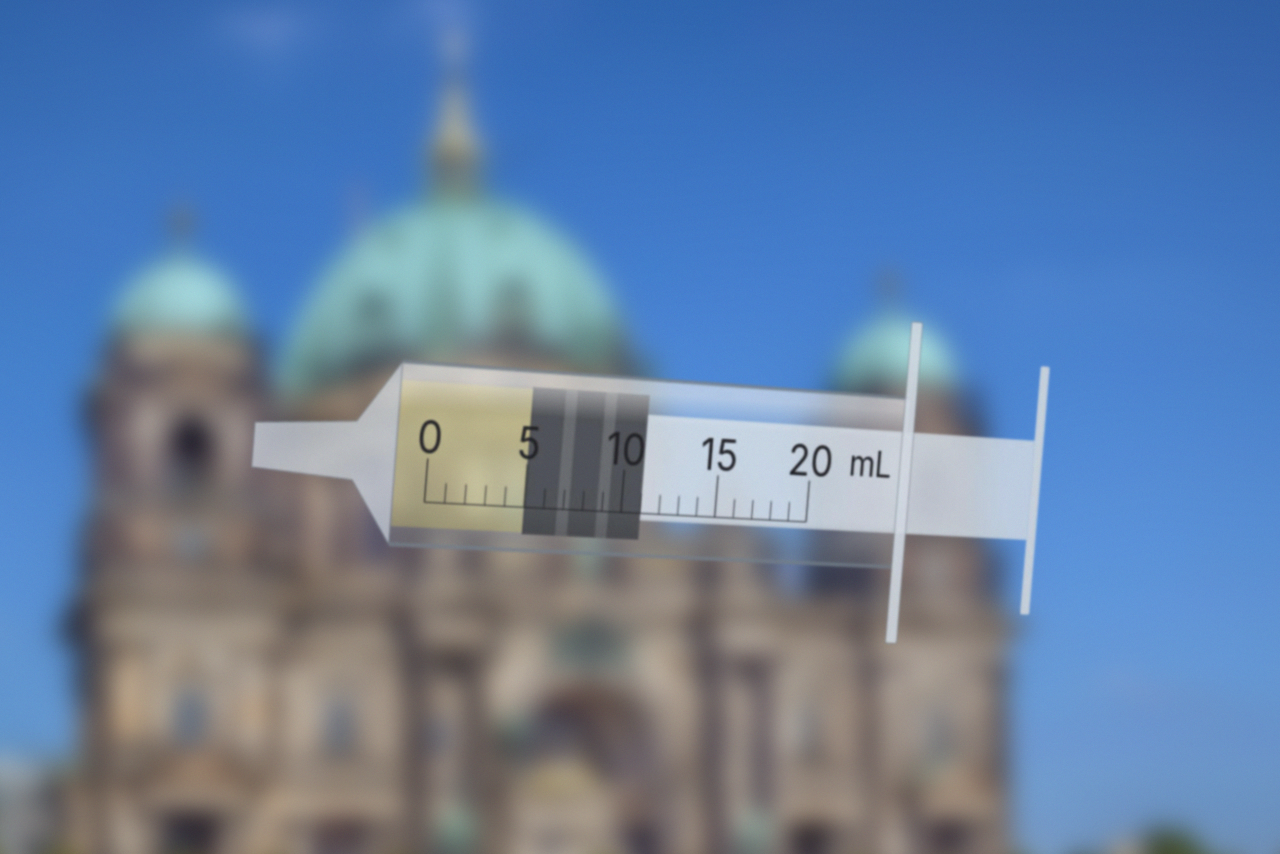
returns 5,mL
